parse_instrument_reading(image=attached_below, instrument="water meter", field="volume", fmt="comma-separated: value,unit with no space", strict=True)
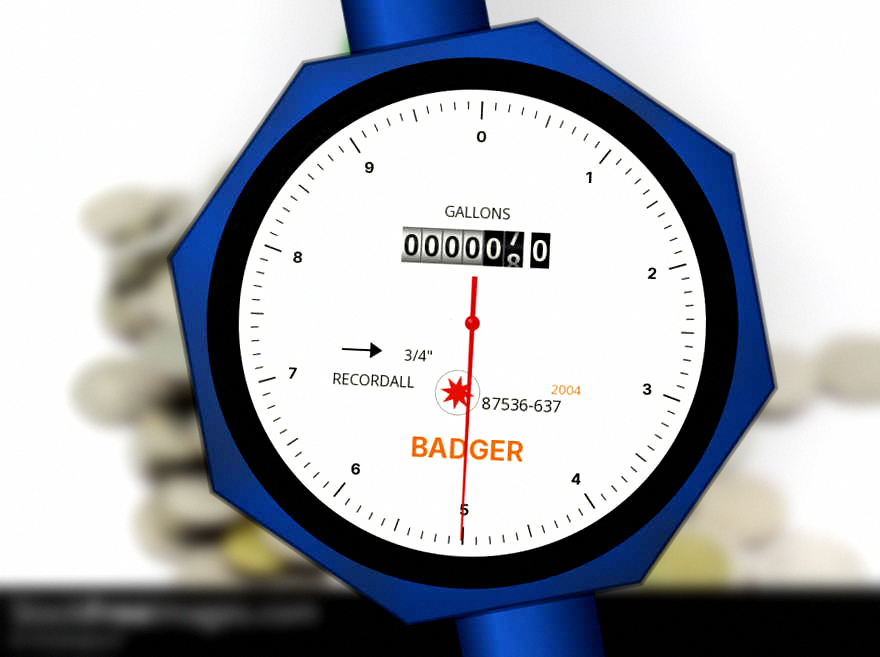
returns 75.0,gal
